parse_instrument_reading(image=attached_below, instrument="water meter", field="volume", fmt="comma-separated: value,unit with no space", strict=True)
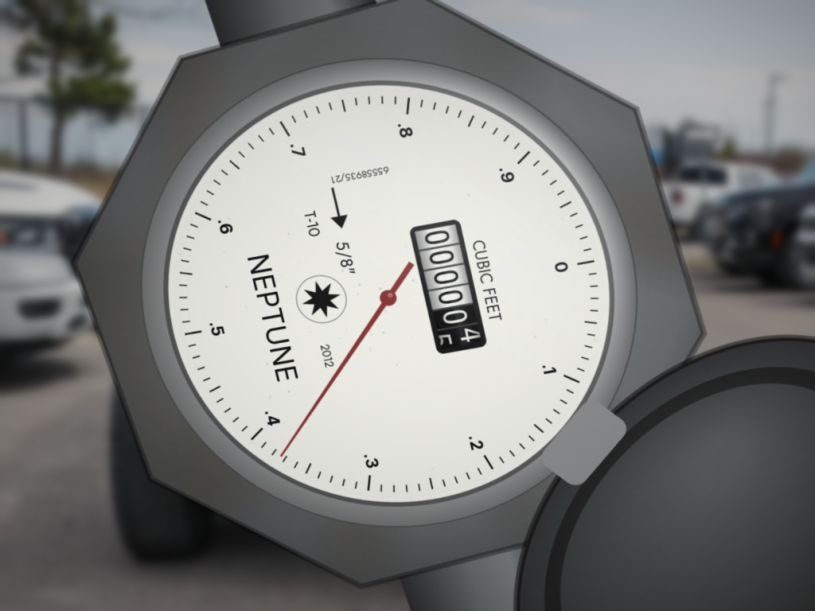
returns 4.37,ft³
